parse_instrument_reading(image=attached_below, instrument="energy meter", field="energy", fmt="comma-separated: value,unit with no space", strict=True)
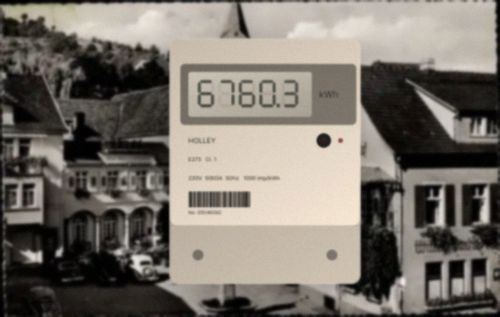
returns 6760.3,kWh
